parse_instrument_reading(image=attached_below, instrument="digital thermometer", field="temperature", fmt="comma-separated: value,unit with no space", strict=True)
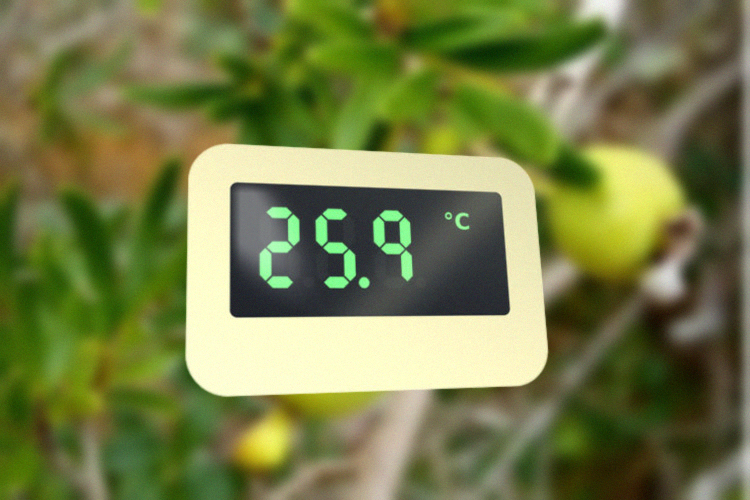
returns 25.9,°C
